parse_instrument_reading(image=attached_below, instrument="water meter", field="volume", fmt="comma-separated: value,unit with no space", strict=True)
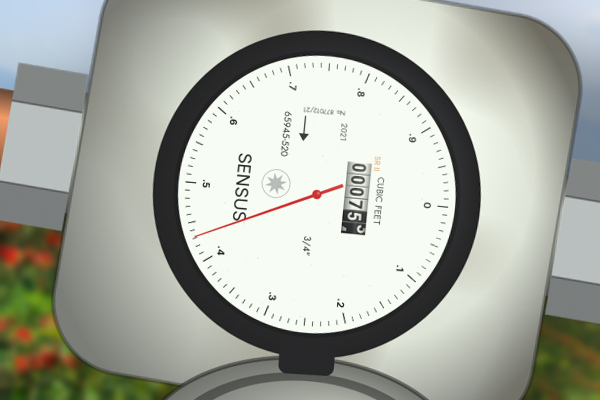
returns 753.43,ft³
